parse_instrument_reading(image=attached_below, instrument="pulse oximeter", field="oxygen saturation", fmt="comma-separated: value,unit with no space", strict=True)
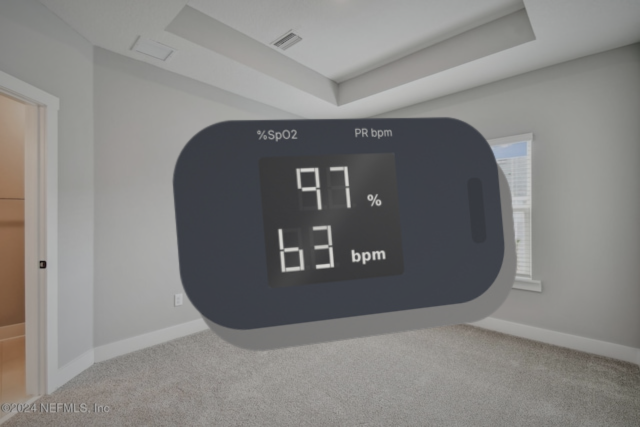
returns 97,%
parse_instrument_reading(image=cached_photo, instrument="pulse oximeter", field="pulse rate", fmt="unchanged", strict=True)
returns 63,bpm
